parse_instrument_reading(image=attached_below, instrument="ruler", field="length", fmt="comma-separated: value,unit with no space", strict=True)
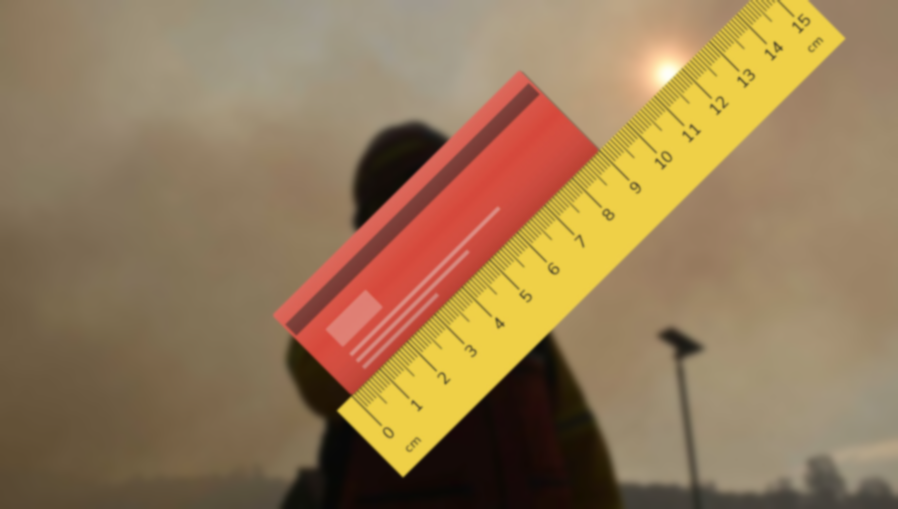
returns 9,cm
